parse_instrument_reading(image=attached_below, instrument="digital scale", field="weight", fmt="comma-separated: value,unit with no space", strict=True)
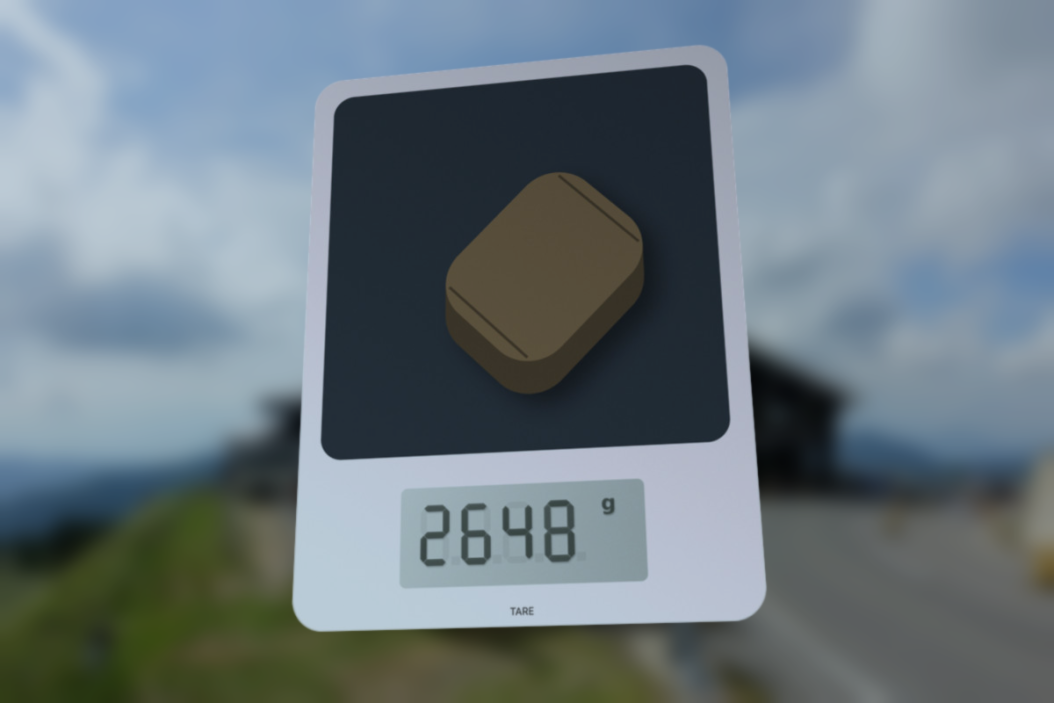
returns 2648,g
